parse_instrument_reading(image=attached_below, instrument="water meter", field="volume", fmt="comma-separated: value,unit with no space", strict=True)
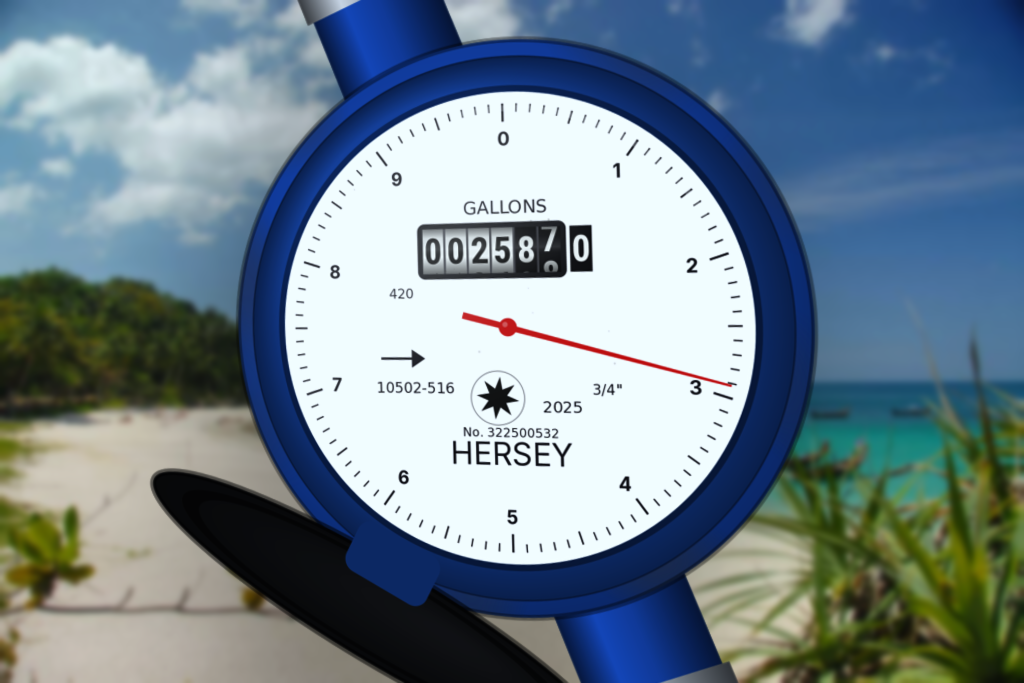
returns 25872.9,gal
